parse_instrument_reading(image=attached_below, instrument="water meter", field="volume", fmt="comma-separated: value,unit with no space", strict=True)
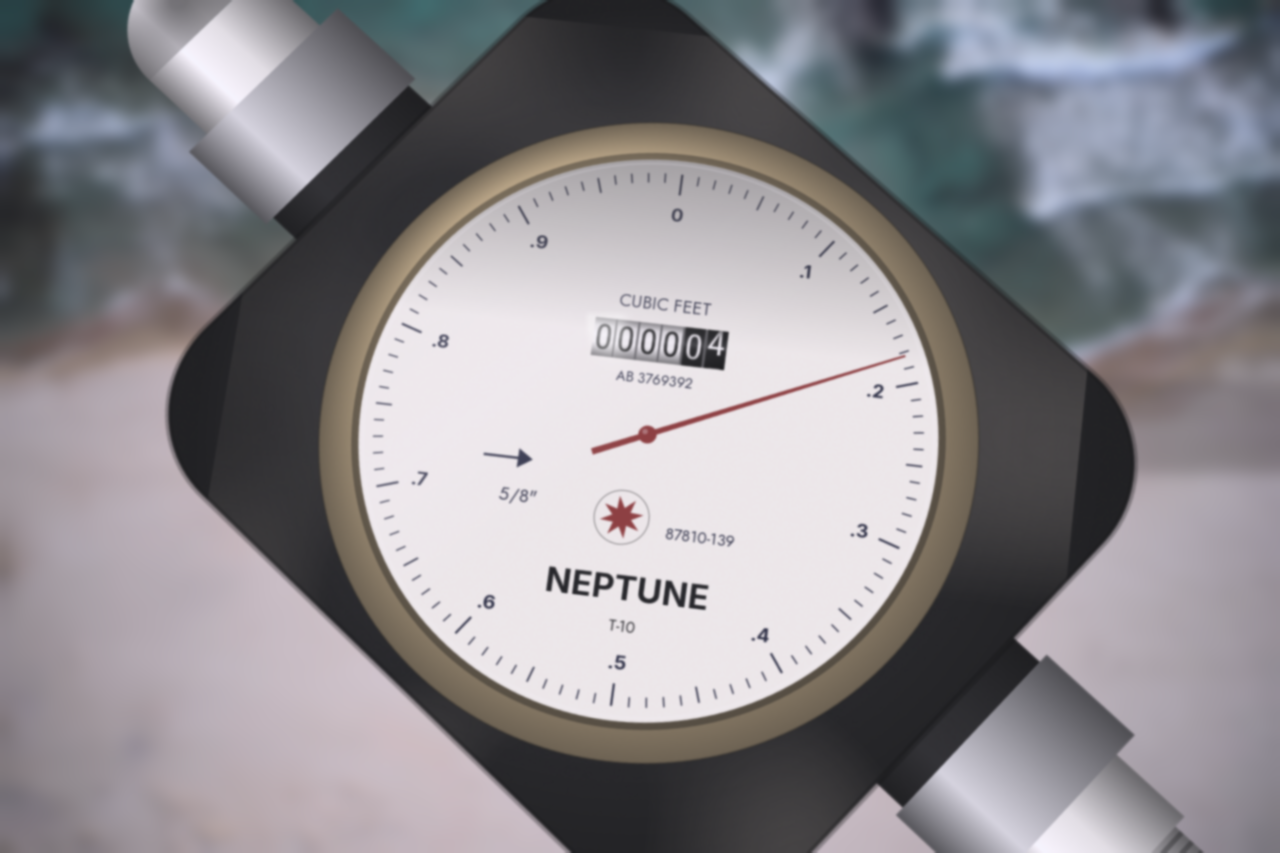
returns 4.18,ft³
